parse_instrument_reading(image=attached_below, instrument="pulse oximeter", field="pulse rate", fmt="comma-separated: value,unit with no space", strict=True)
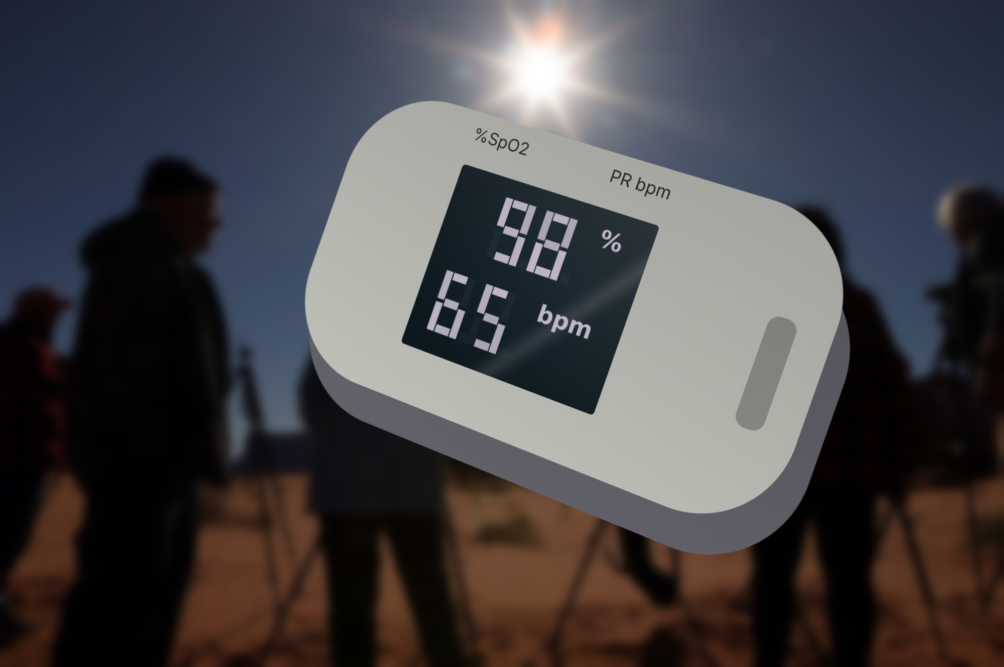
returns 65,bpm
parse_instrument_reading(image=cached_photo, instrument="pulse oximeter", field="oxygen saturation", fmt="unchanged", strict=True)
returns 98,%
